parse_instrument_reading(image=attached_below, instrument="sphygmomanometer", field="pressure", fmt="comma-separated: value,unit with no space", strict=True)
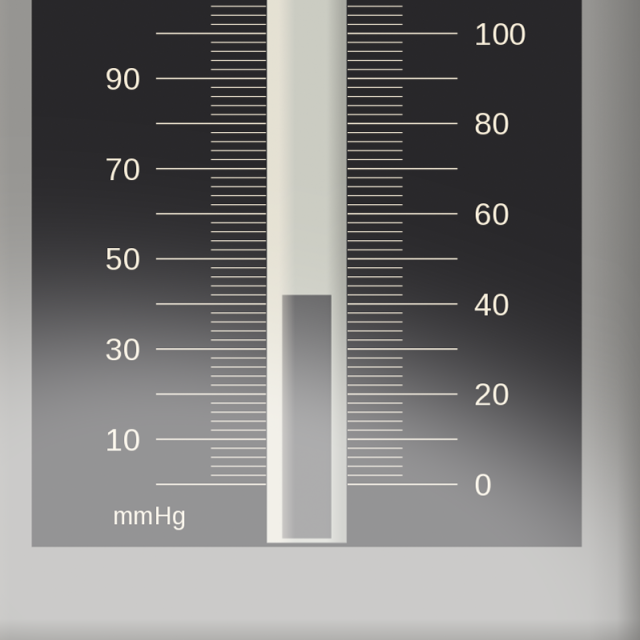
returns 42,mmHg
